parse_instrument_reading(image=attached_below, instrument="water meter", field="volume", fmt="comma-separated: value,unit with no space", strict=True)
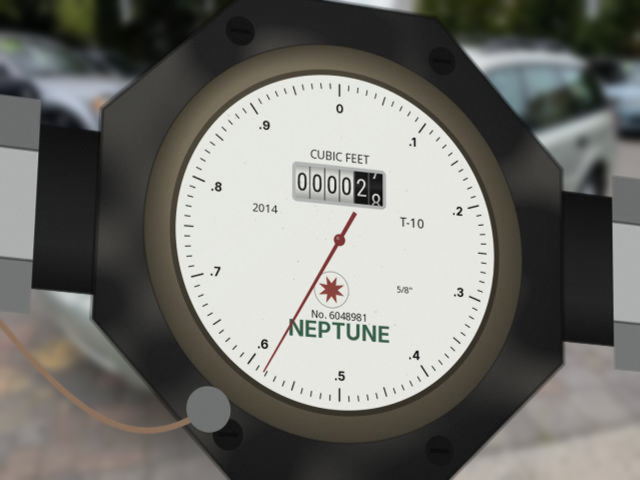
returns 27.58,ft³
